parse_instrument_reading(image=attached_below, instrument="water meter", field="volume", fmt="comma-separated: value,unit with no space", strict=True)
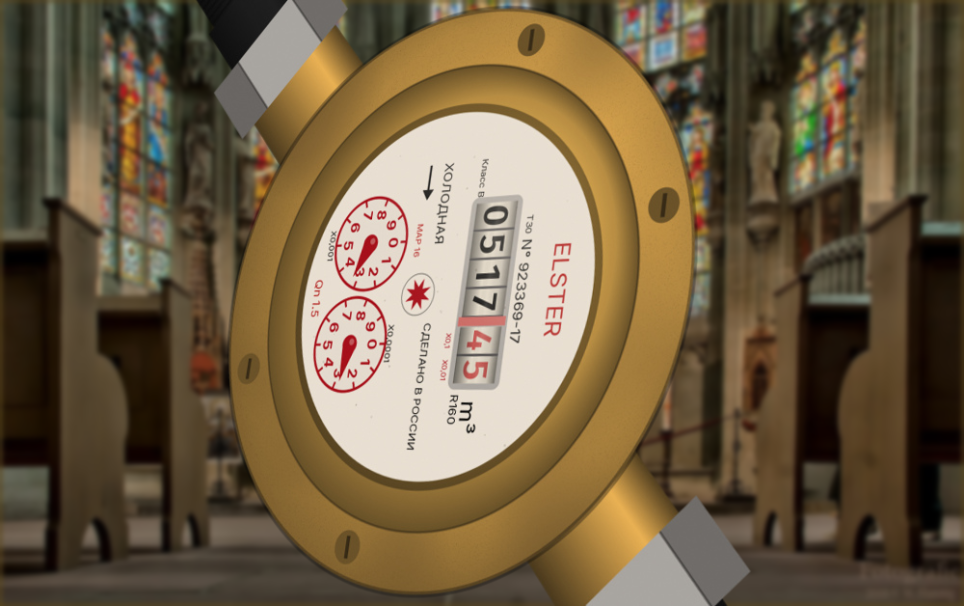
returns 517.4532,m³
